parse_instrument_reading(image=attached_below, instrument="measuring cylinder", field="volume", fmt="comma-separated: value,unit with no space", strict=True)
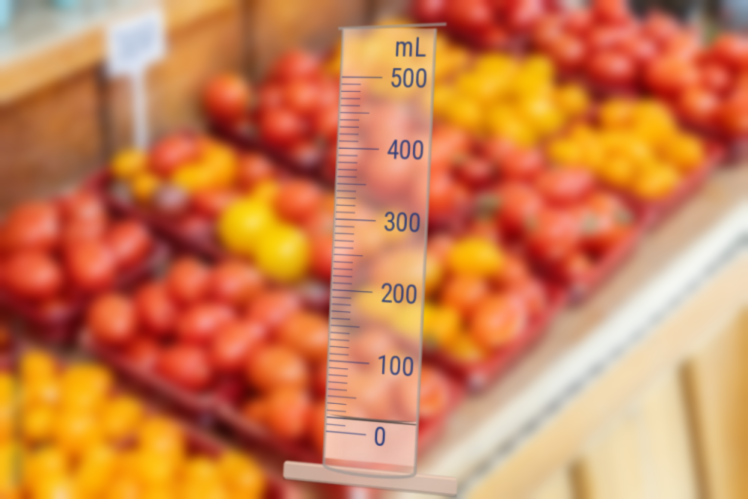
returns 20,mL
